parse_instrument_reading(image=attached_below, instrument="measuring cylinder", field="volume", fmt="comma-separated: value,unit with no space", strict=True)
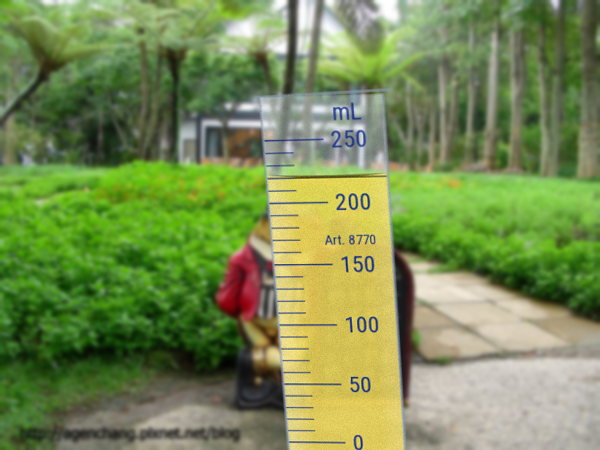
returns 220,mL
